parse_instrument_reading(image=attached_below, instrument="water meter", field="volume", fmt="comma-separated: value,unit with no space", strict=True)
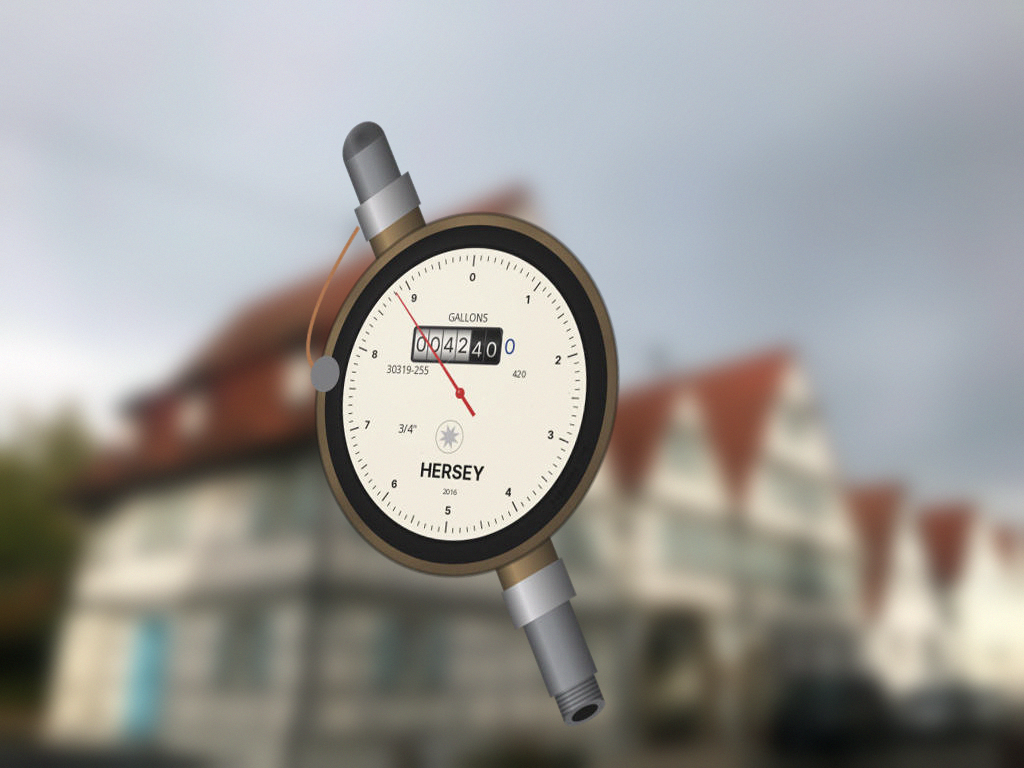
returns 42398.8,gal
